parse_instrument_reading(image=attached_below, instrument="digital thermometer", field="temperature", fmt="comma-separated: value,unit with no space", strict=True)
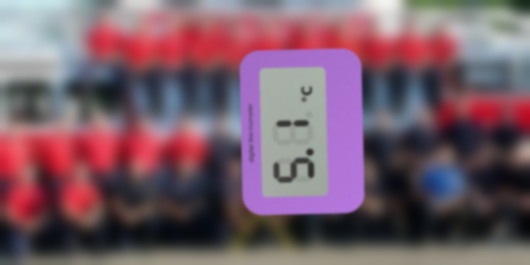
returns 5.1,°C
